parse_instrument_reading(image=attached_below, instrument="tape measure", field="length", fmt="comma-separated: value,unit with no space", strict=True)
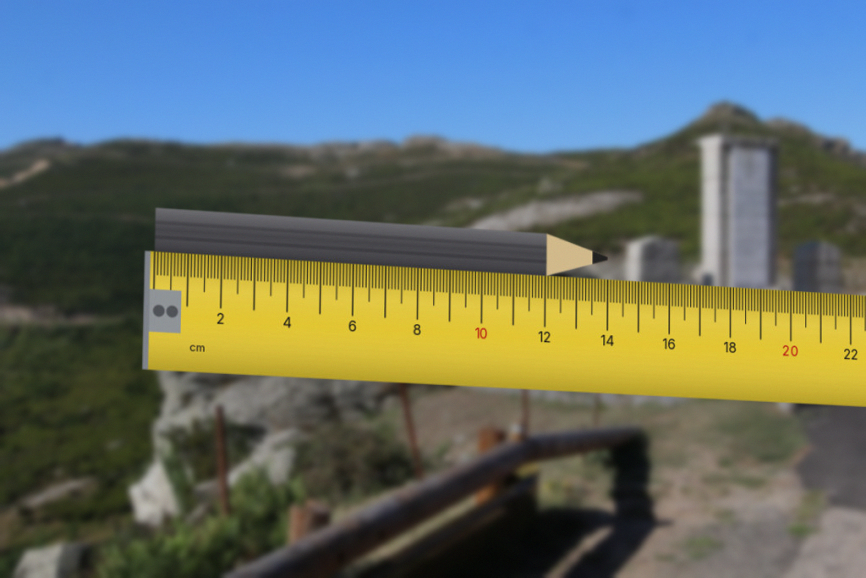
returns 14,cm
